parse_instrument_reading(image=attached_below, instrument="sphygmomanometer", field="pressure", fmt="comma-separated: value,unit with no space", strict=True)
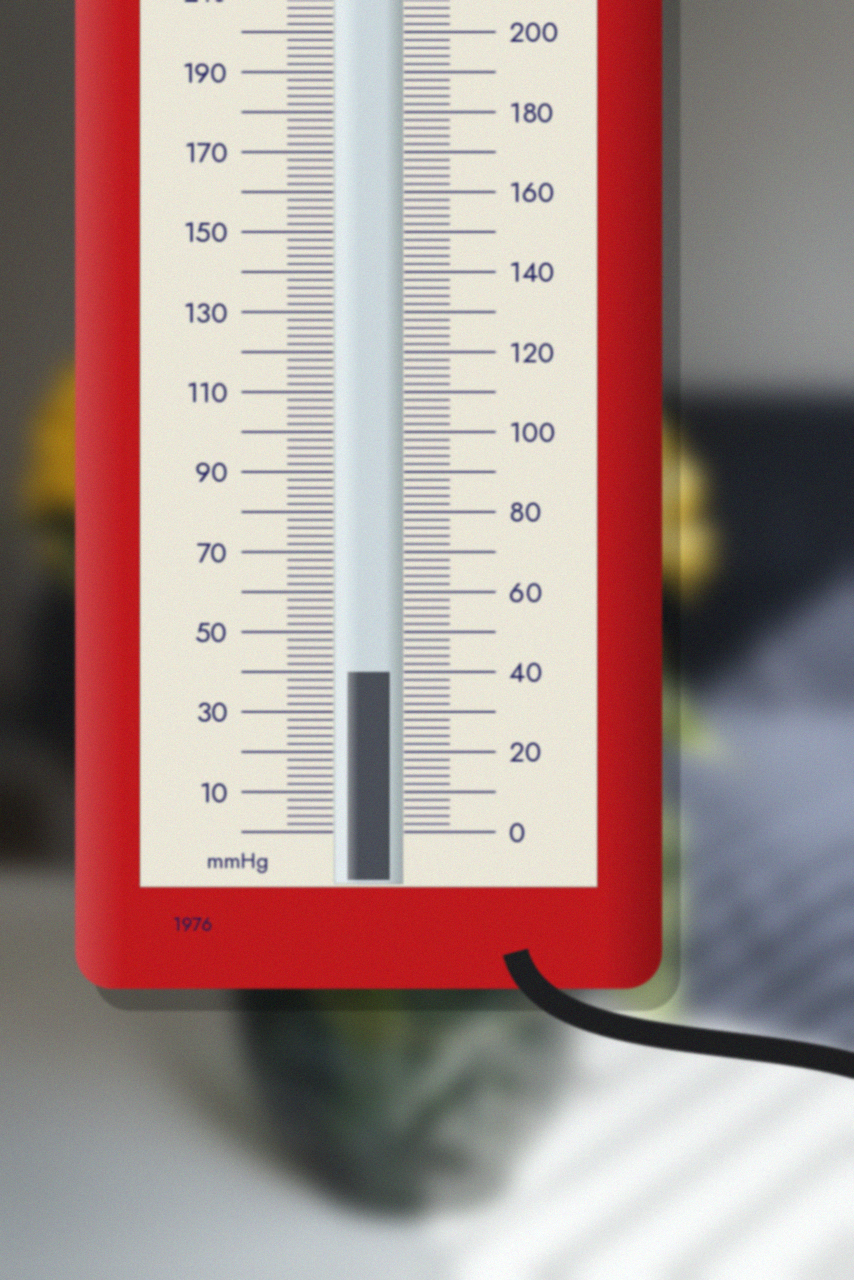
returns 40,mmHg
